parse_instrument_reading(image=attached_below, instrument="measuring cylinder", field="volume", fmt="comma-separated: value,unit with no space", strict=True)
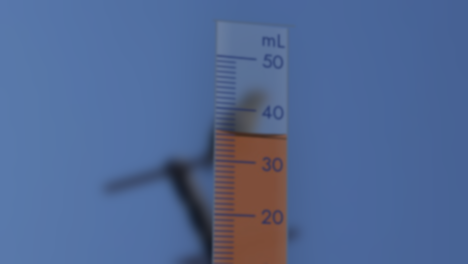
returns 35,mL
